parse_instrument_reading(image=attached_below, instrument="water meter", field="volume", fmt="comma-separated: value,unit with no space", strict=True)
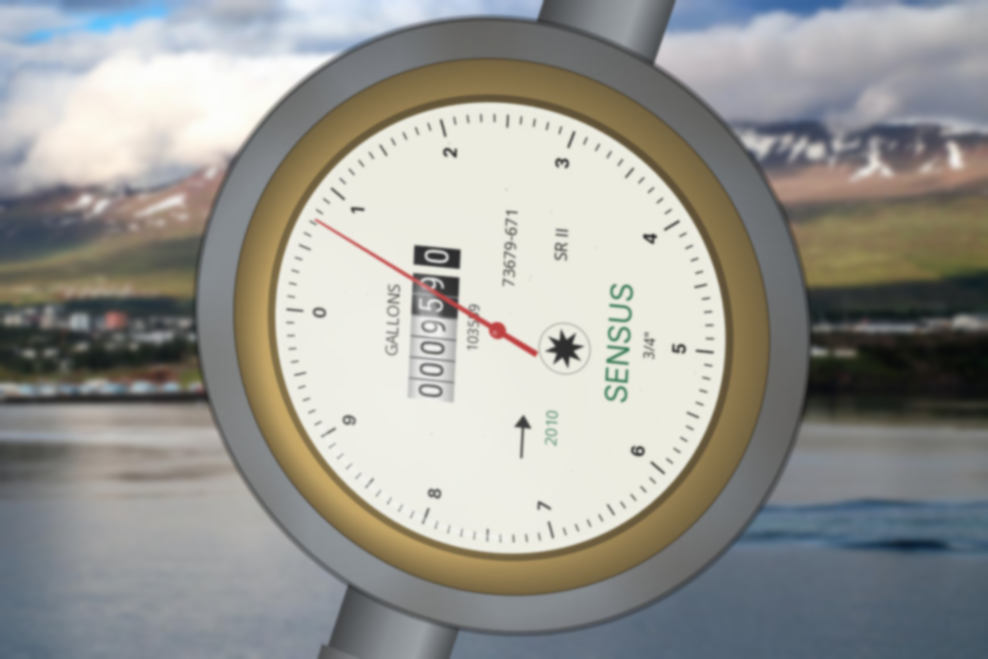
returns 9590.7,gal
